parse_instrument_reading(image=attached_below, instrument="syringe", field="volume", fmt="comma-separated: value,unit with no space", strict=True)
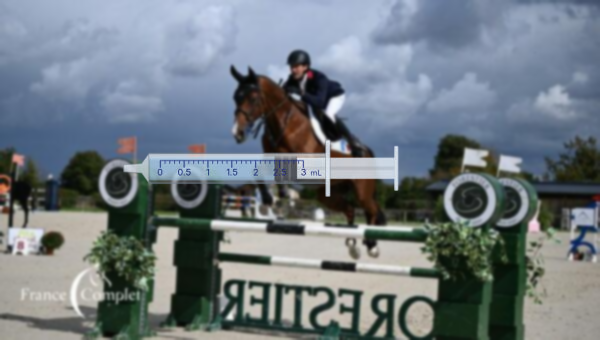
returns 2.4,mL
